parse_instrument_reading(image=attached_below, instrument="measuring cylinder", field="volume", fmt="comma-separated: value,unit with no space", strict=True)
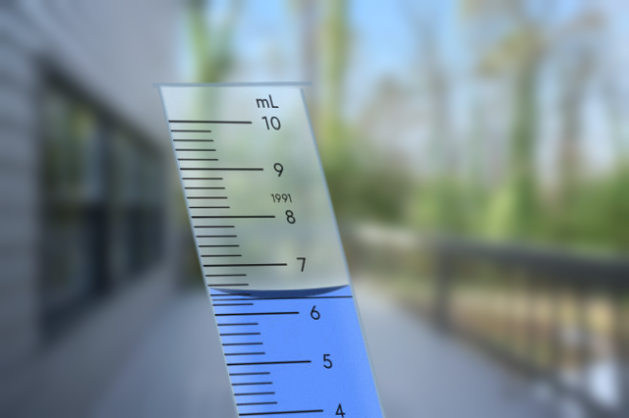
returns 6.3,mL
